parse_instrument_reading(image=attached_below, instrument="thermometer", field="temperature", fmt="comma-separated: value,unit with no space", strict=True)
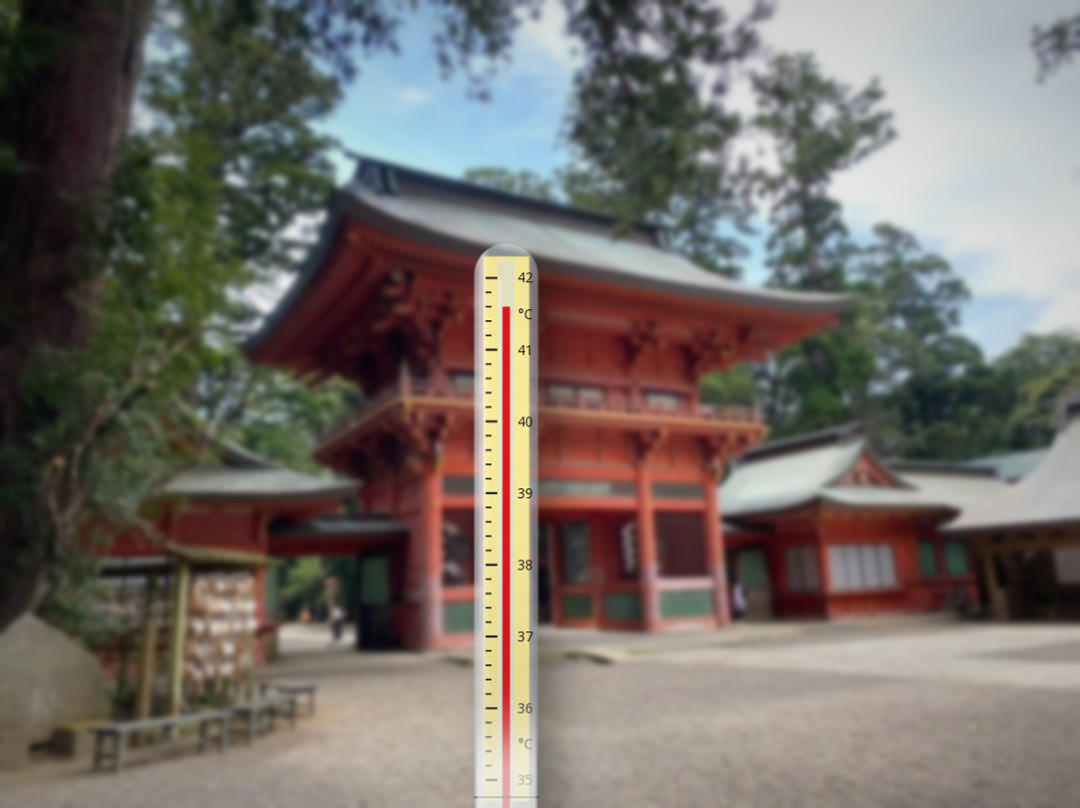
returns 41.6,°C
